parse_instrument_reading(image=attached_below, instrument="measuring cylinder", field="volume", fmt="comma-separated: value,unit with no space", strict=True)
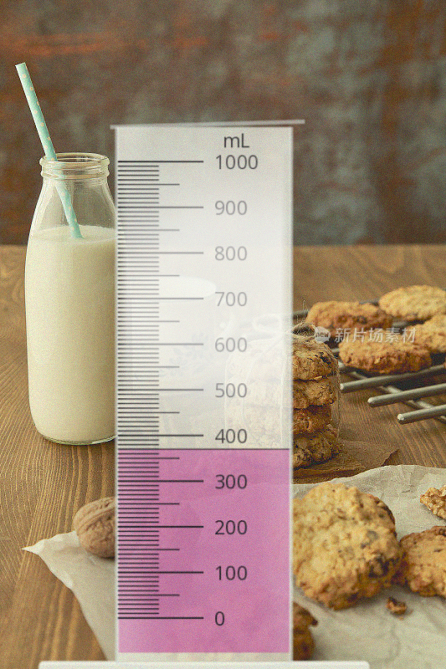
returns 370,mL
